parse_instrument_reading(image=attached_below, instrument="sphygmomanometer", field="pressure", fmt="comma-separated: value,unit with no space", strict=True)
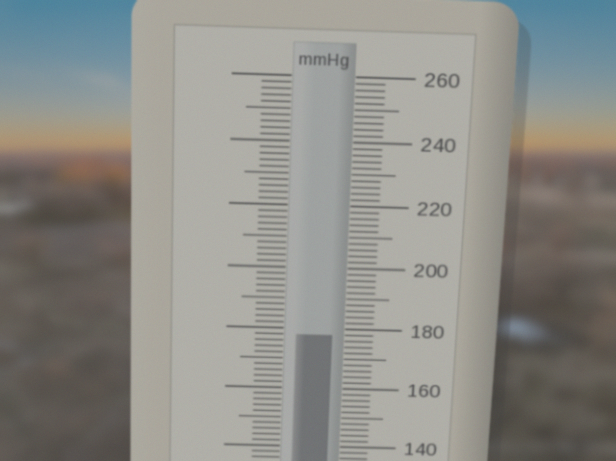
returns 178,mmHg
